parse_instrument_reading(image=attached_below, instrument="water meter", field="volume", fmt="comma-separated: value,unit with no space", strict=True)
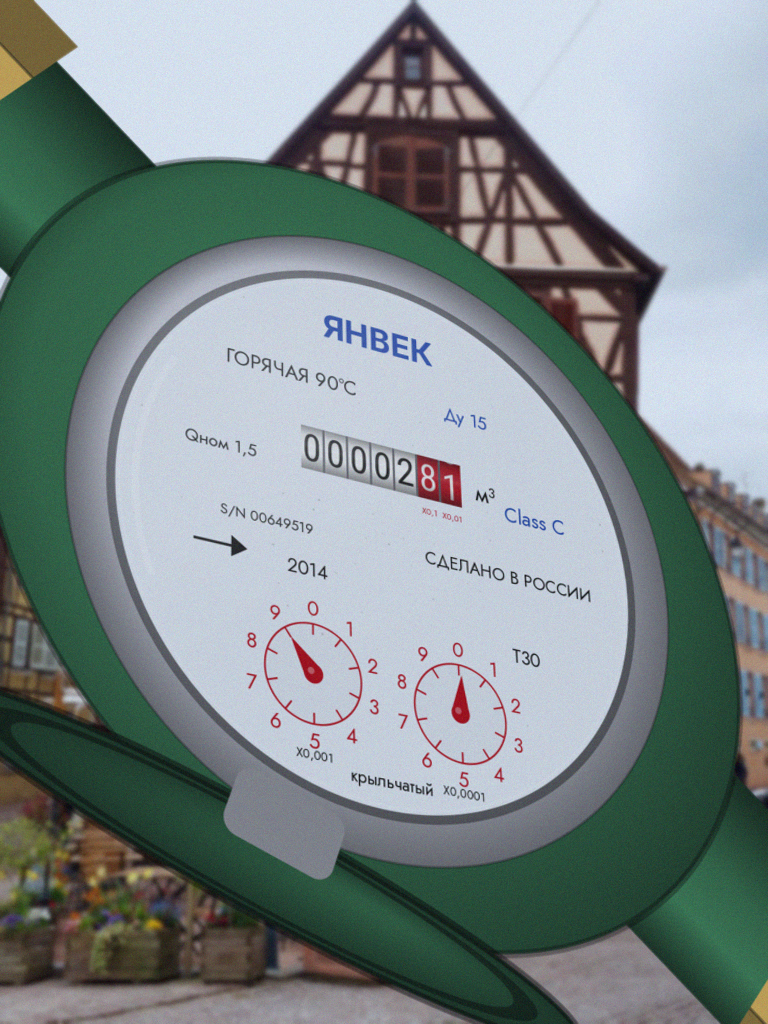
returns 2.8090,m³
